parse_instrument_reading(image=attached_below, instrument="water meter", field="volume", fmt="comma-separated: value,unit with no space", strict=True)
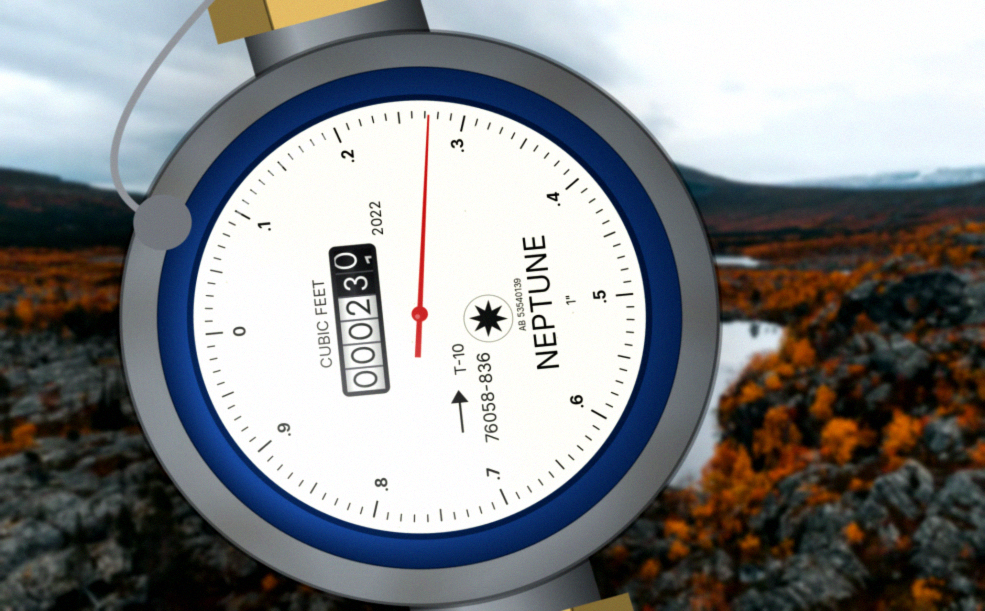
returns 230.27,ft³
